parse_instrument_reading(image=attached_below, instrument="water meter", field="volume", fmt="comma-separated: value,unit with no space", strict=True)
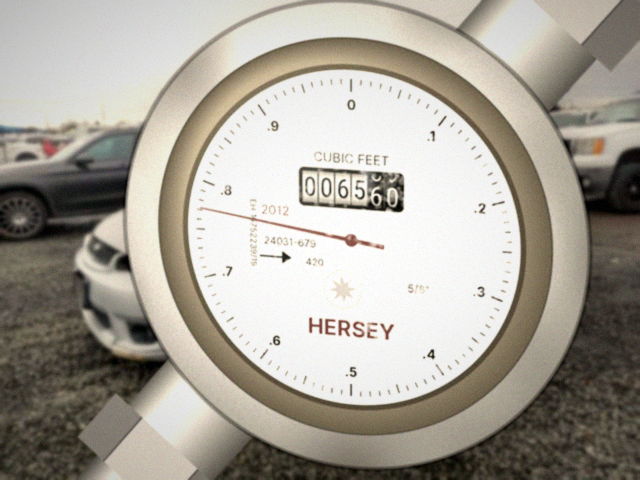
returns 6559.77,ft³
